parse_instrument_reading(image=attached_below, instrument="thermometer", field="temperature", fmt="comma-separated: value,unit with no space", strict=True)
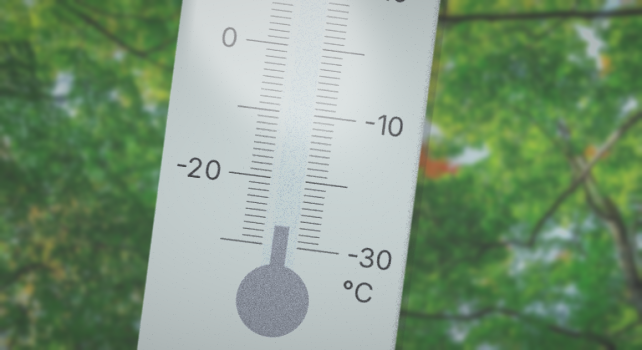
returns -27,°C
